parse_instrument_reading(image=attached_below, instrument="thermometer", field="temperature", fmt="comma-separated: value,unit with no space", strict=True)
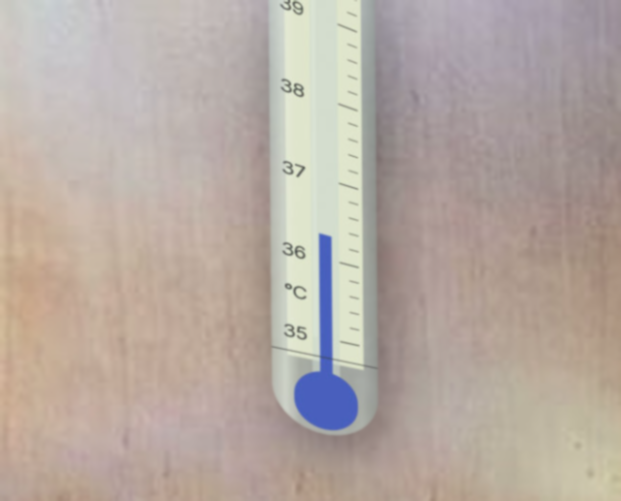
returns 36.3,°C
